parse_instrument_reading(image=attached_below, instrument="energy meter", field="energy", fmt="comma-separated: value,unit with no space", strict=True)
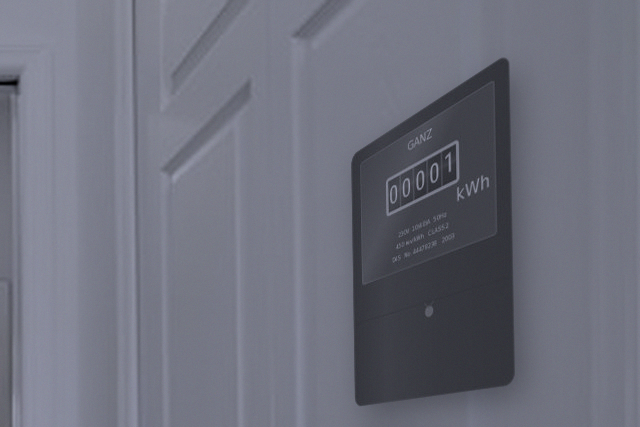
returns 1,kWh
